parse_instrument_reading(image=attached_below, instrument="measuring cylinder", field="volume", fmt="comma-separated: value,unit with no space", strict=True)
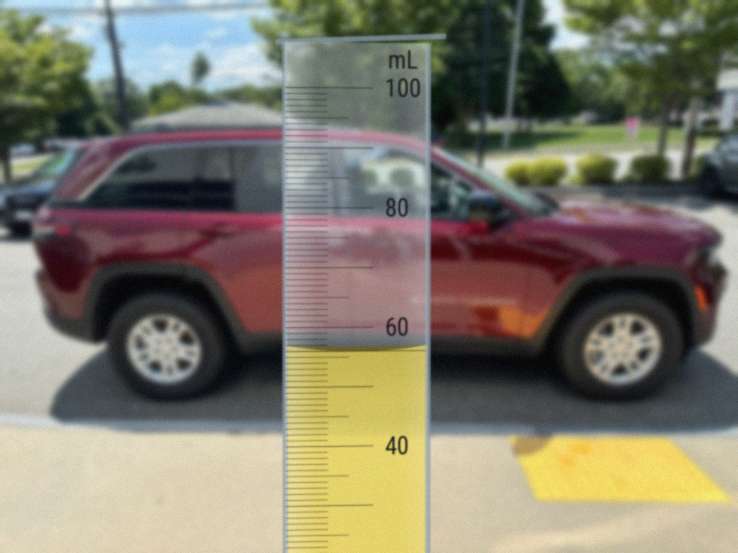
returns 56,mL
